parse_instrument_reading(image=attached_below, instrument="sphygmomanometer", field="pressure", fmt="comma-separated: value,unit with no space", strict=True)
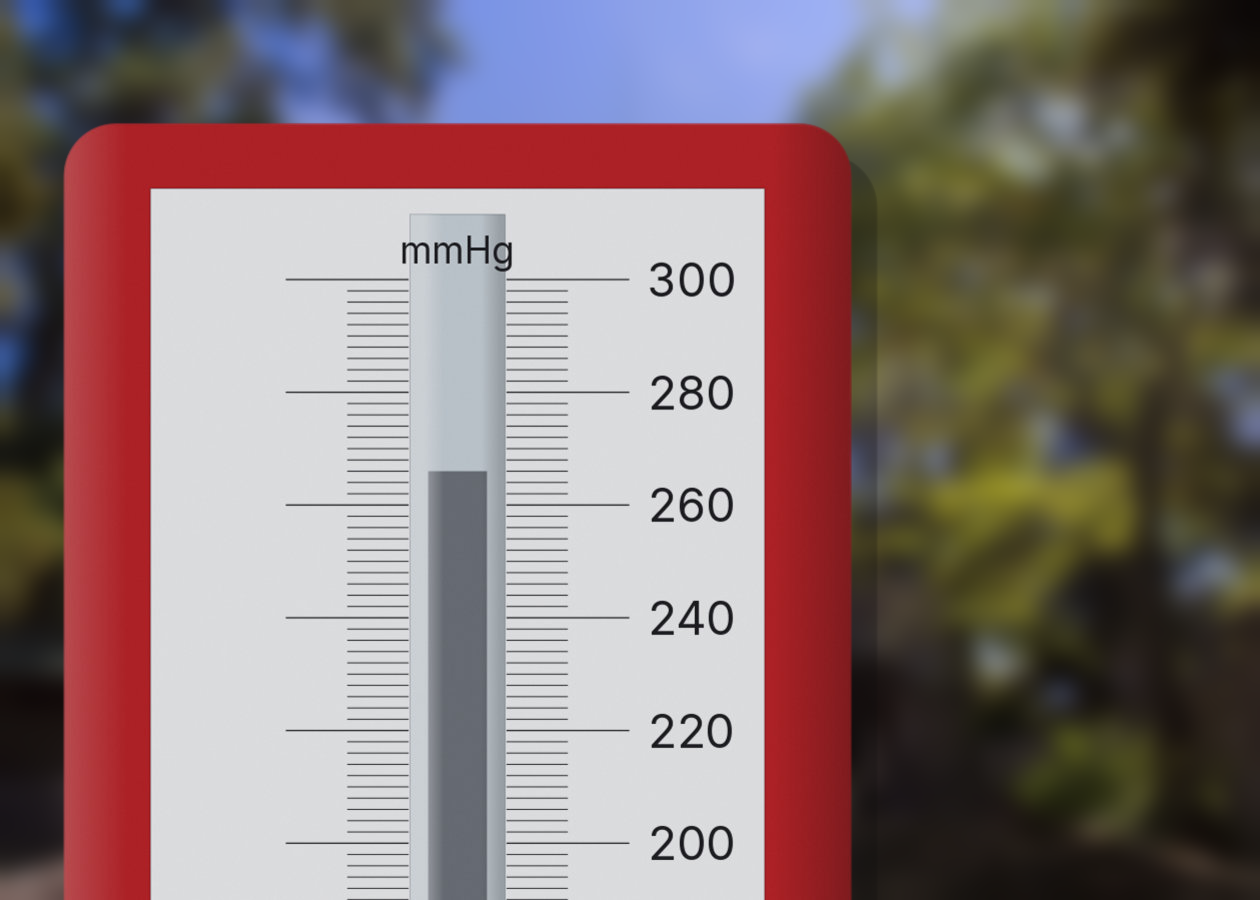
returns 266,mmHg
